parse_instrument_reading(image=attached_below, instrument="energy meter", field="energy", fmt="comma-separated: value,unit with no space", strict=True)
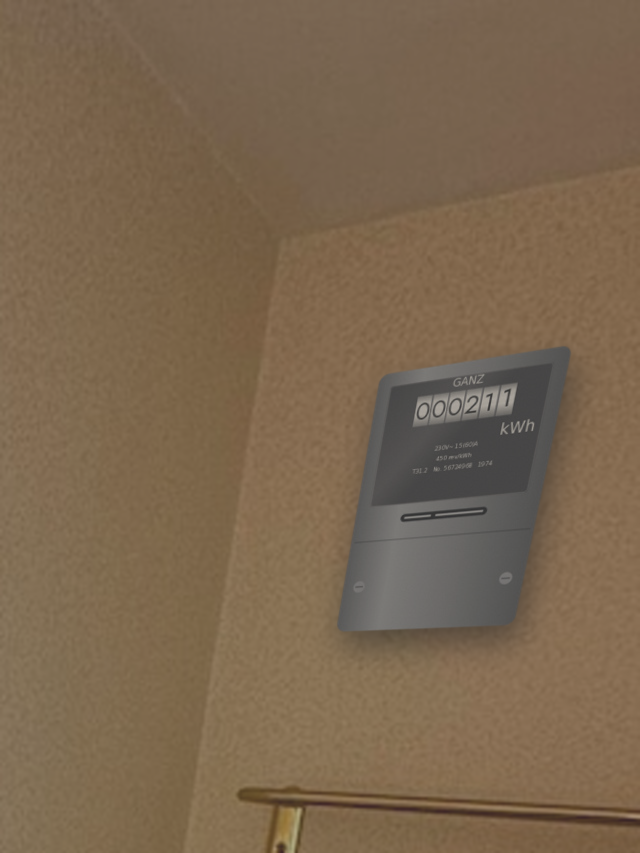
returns 211,kWh
